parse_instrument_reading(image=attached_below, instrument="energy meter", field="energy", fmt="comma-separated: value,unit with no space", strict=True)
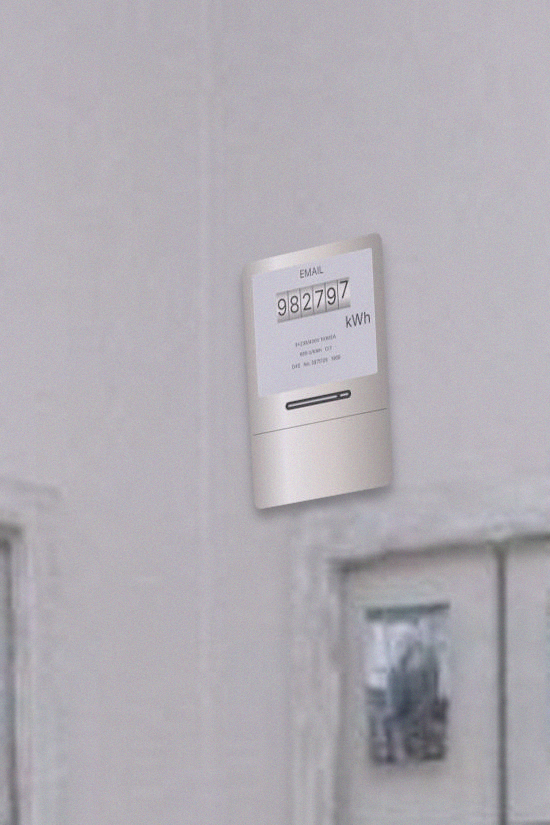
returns 982797,kWh
